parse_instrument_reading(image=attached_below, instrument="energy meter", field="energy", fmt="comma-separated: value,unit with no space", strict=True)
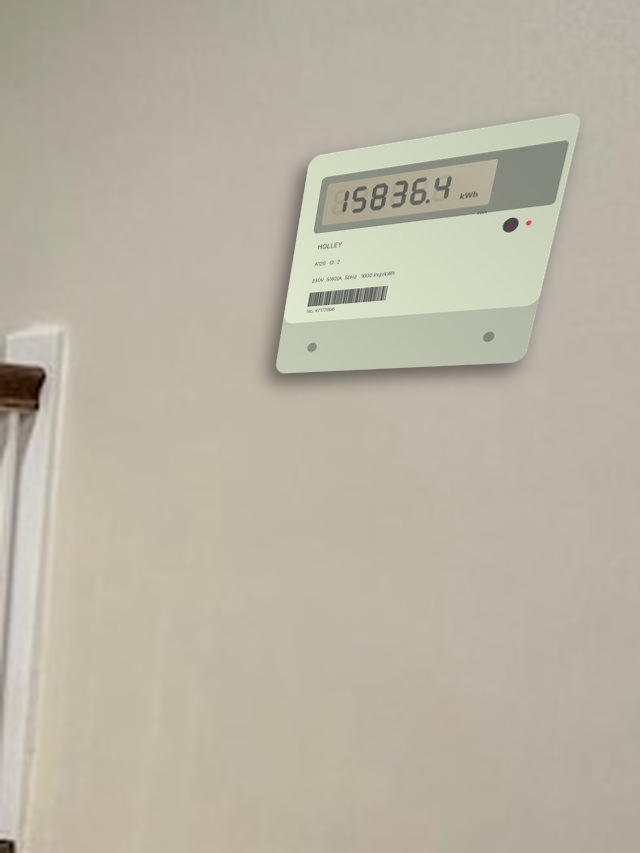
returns 15836.4,kWh
